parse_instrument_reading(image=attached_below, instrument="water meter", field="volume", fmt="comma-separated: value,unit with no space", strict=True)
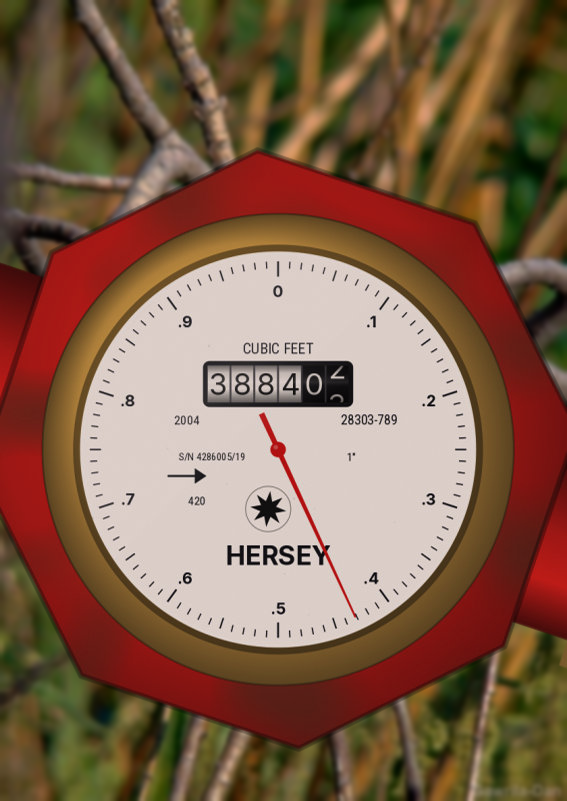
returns 388402.43,ft³
